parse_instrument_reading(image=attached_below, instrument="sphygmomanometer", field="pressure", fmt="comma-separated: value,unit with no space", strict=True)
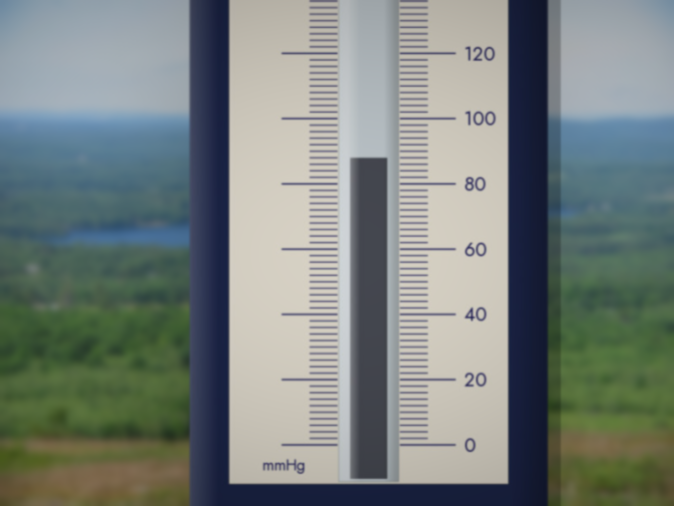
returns 88,mmHg
